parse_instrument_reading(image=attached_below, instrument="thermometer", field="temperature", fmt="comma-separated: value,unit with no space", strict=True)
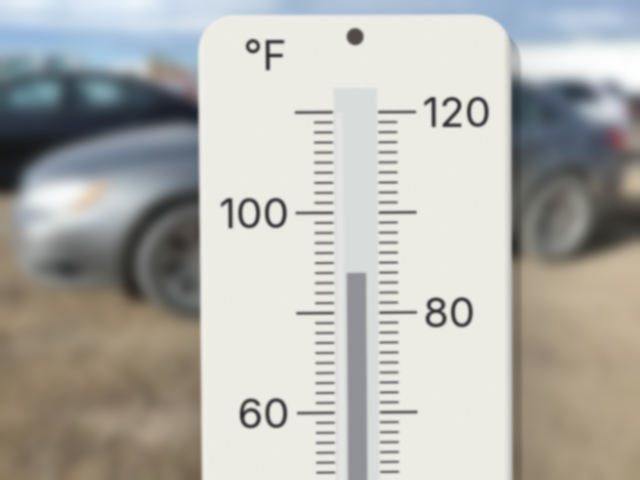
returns 88,°F
